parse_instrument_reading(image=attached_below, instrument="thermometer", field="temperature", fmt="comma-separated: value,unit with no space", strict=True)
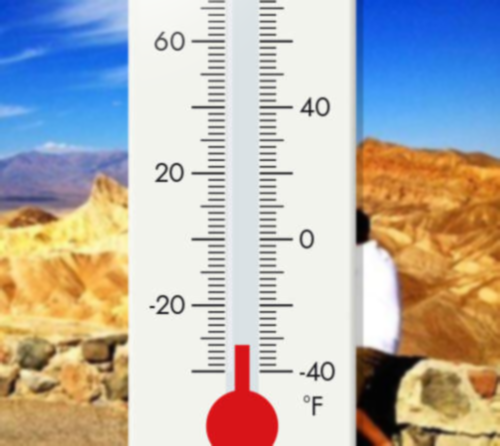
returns -32,°F
